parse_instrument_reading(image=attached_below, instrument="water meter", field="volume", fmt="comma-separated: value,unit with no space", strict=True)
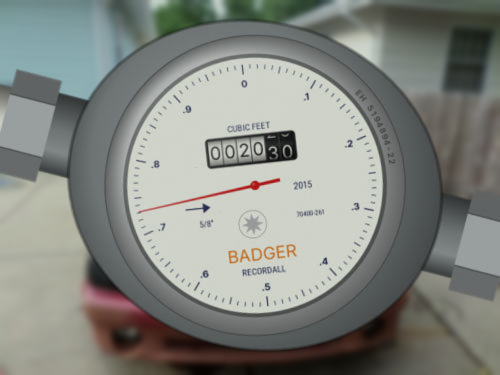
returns 2029.73,ft³
